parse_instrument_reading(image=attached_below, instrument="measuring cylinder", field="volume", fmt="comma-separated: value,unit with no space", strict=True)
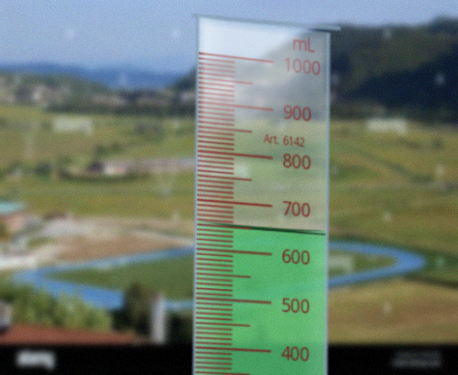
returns 650,mL
